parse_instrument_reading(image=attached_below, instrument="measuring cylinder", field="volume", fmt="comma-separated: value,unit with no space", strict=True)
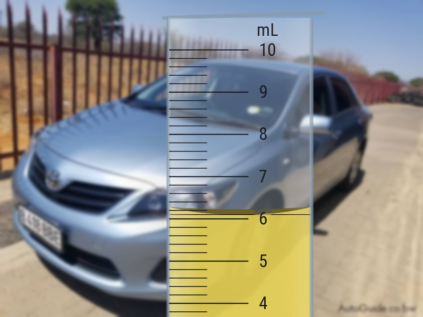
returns 6.1,mL
